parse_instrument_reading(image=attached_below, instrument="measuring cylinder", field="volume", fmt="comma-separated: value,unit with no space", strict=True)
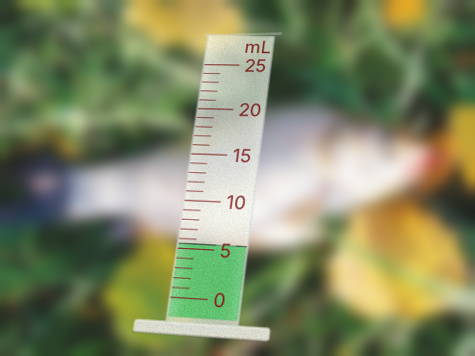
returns 5.5,mL
